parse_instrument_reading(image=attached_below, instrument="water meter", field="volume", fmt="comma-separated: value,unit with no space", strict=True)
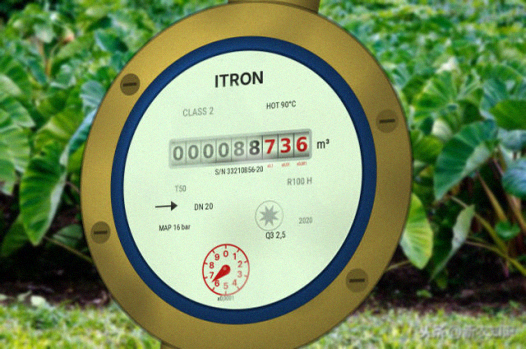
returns 88.7366,m³
